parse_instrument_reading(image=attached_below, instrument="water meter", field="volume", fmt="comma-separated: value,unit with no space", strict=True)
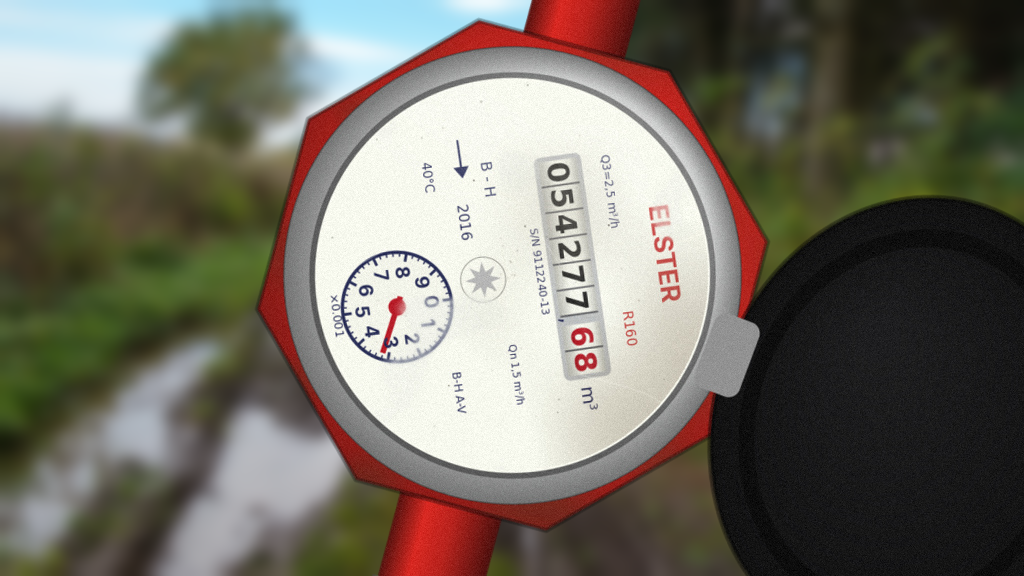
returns 54277.683,m³
